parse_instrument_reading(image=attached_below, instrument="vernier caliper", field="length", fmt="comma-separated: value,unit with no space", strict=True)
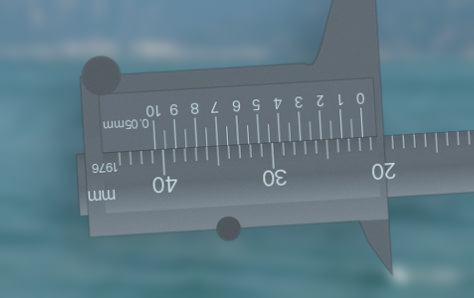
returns 21.7,mm
